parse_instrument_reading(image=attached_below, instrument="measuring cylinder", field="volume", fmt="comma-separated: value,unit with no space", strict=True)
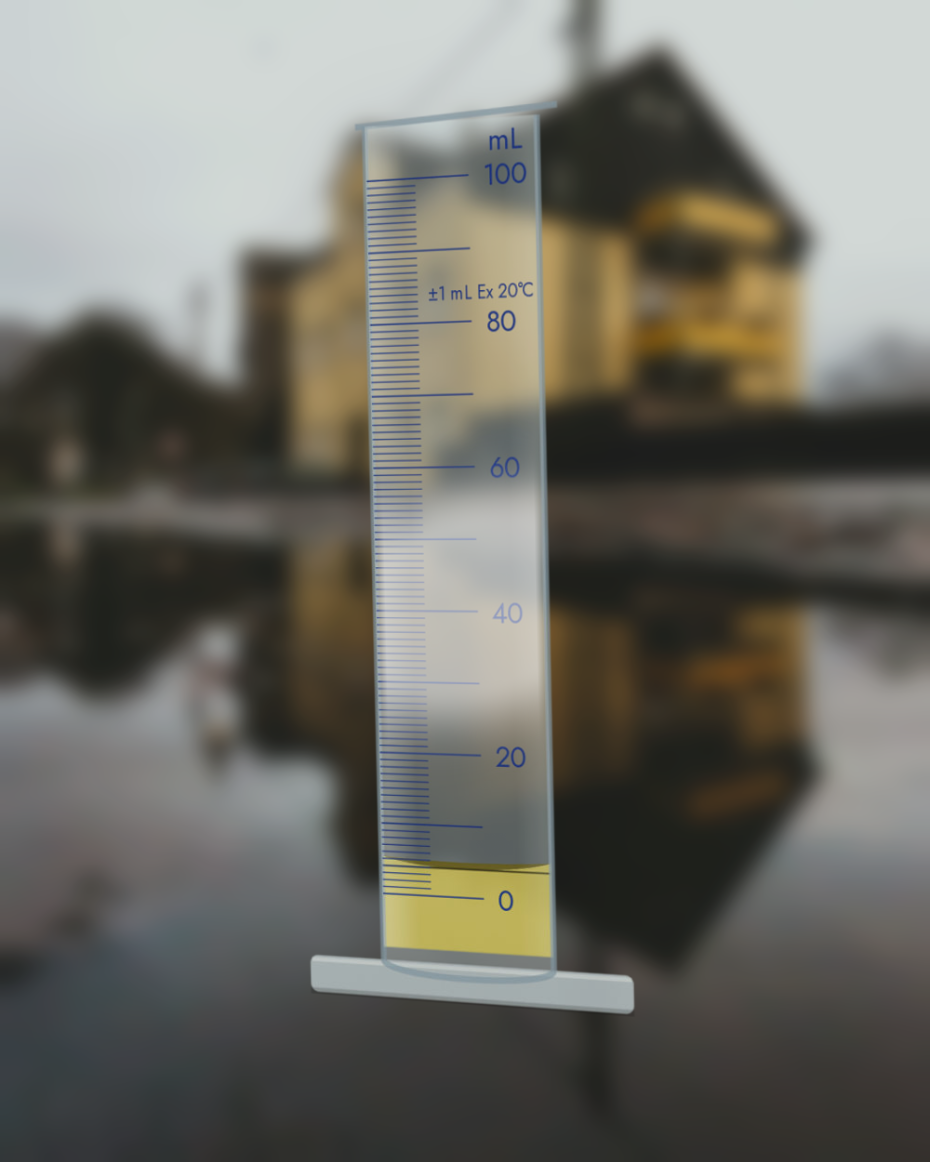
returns 4,mL
